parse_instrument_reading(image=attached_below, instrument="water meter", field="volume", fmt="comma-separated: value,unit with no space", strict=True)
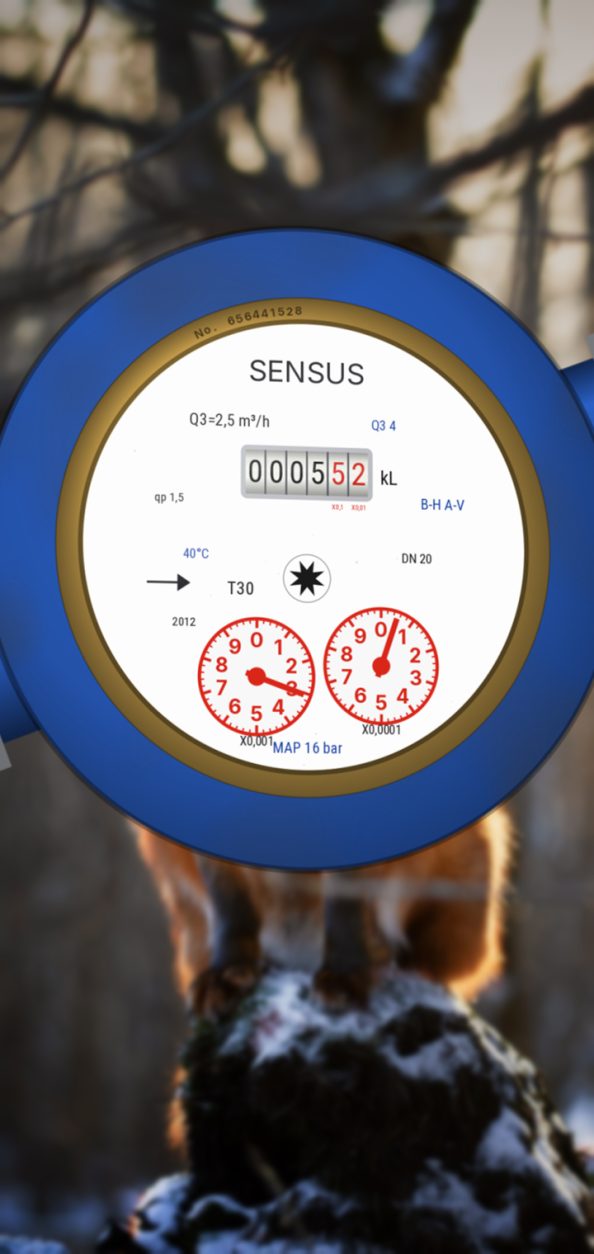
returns 5.5230,kL
